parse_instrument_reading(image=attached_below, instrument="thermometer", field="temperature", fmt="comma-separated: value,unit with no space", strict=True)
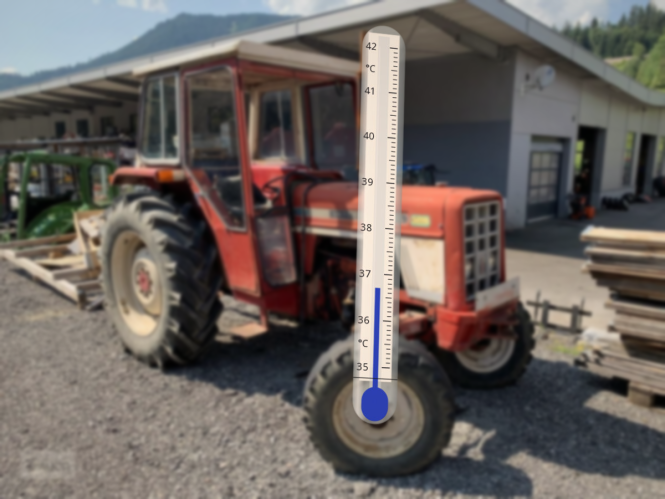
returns 36.7,°C
